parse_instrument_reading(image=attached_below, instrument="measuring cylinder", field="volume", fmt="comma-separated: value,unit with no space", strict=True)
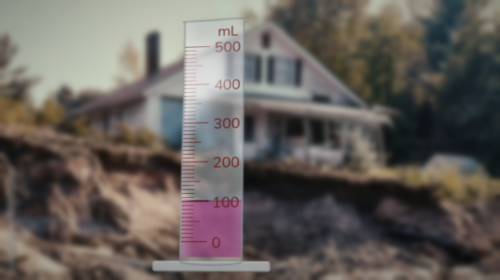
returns 100,mL
